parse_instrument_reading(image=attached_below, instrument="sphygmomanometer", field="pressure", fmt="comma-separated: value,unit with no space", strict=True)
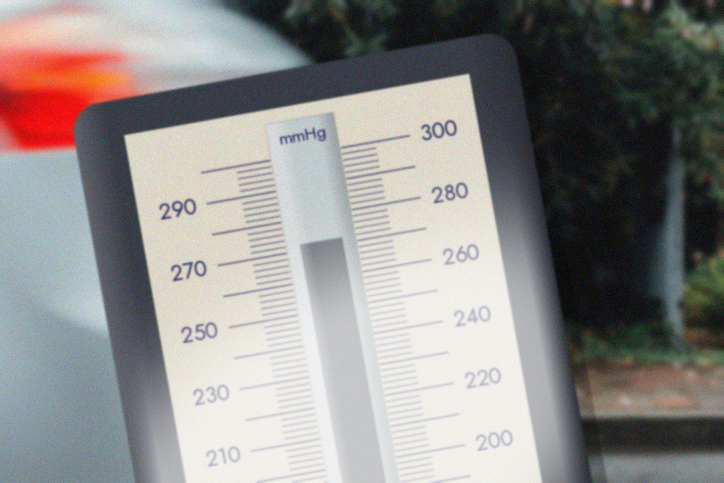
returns 272,mmHg
